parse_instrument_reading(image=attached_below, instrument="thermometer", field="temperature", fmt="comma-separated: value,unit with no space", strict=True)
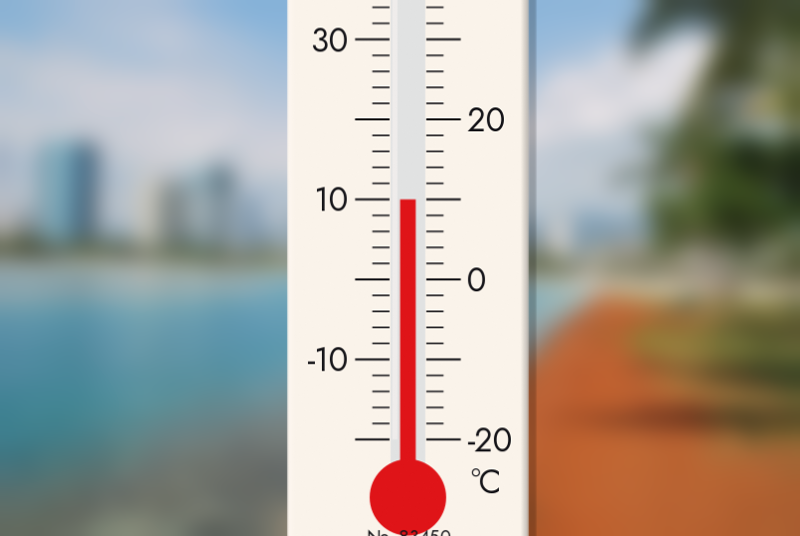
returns 10,°C
